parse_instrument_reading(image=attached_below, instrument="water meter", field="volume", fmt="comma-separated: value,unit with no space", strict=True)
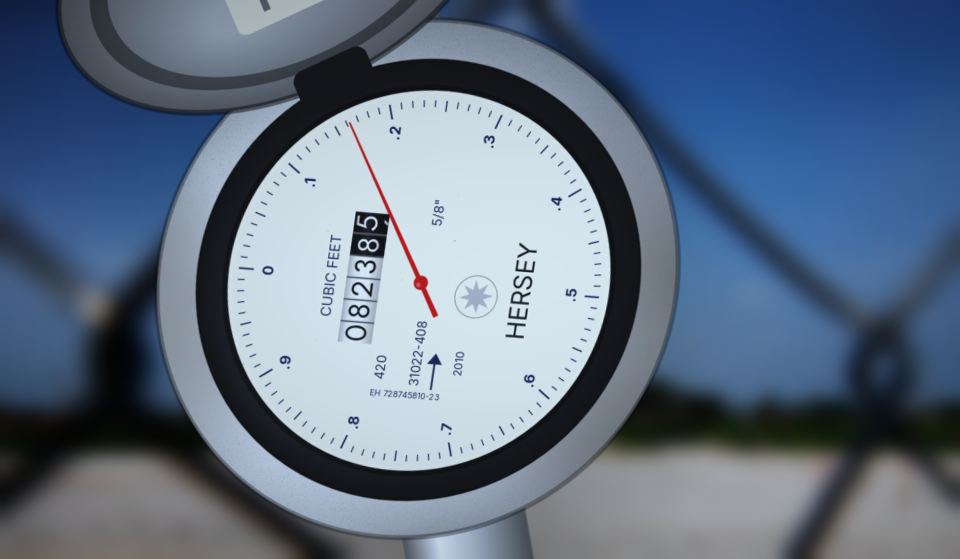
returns 82385.16,ft³
